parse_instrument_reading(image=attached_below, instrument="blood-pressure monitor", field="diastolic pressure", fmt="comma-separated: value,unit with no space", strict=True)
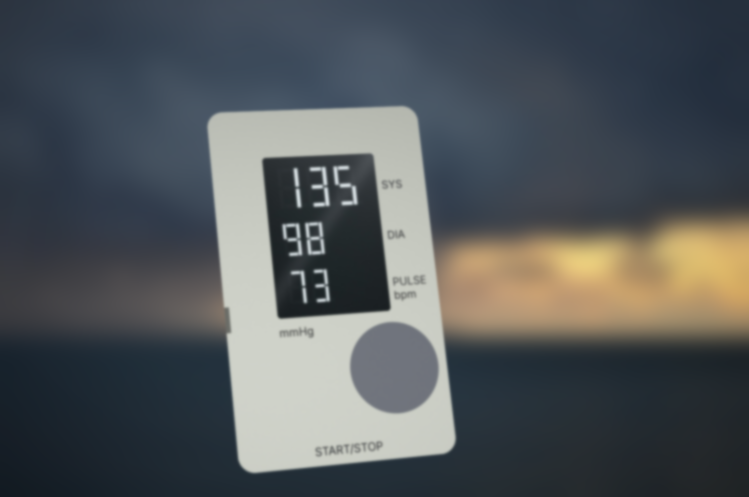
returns 98,mmHg
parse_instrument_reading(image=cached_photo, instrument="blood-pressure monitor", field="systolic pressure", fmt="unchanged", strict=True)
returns 135,mmHg
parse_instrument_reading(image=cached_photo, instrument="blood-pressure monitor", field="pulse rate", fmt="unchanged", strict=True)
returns 73,bpm
